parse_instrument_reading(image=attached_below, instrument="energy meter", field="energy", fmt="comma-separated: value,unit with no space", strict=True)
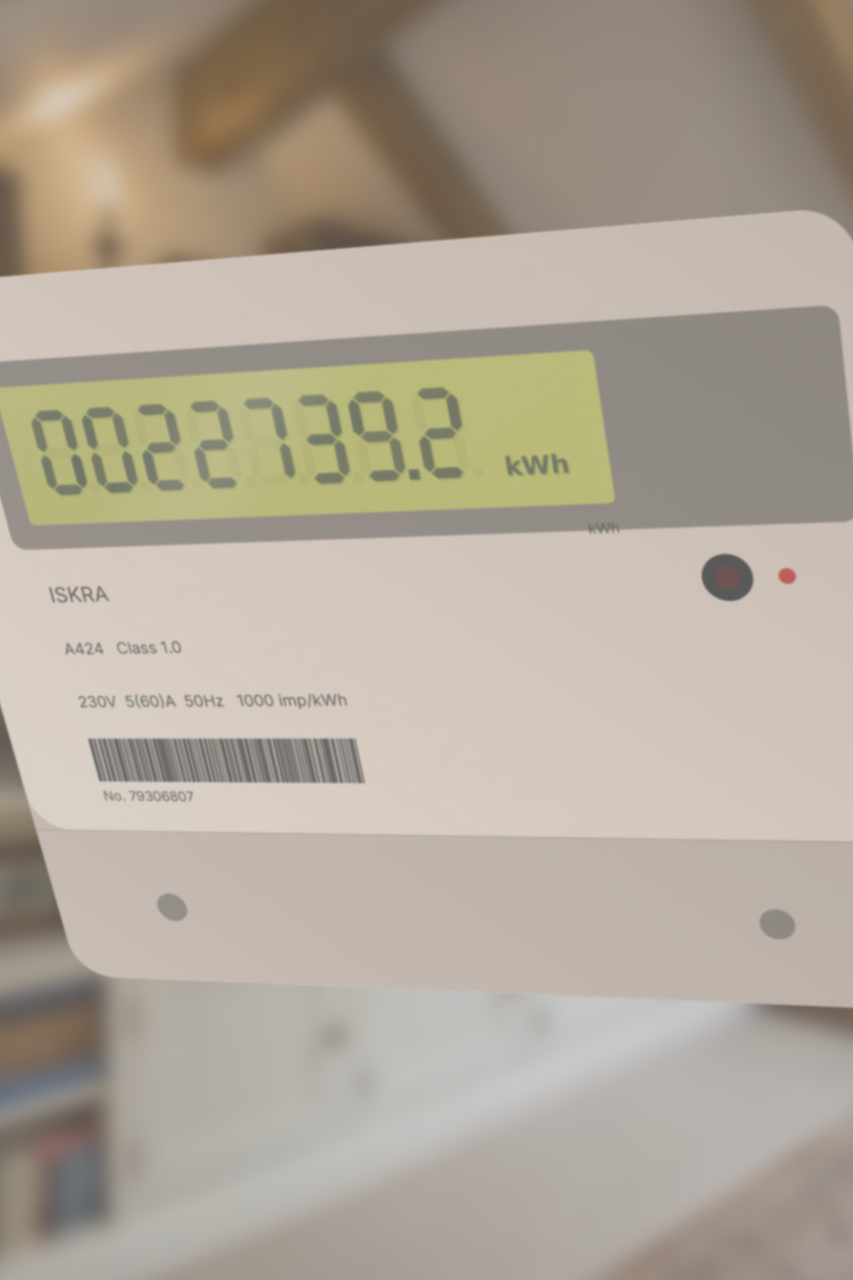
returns 22739.2,kWh
